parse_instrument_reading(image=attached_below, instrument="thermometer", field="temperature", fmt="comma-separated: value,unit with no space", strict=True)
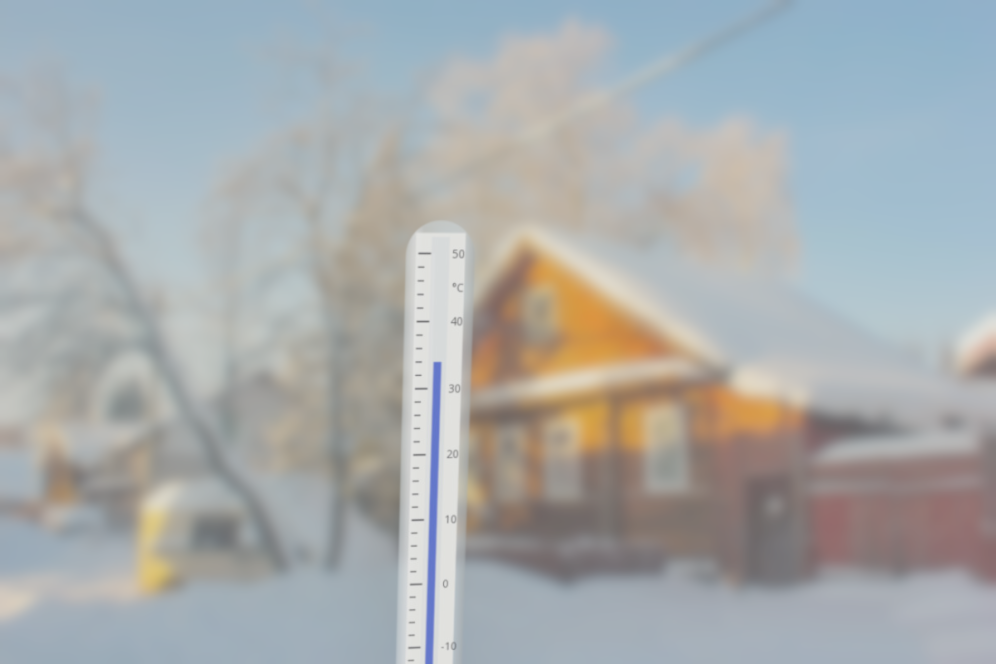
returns 34,°C
